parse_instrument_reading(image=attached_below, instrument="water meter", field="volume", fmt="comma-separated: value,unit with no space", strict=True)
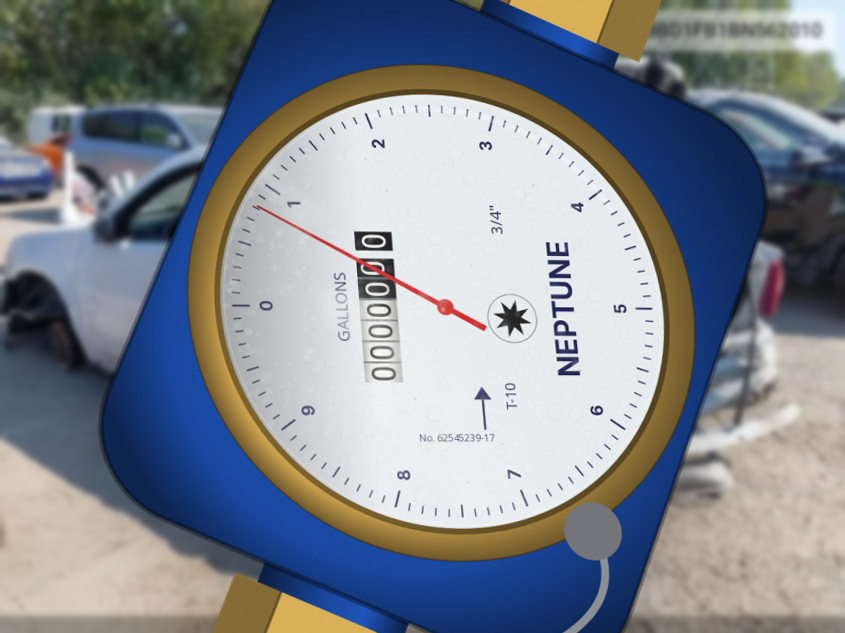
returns 0.8,gal
